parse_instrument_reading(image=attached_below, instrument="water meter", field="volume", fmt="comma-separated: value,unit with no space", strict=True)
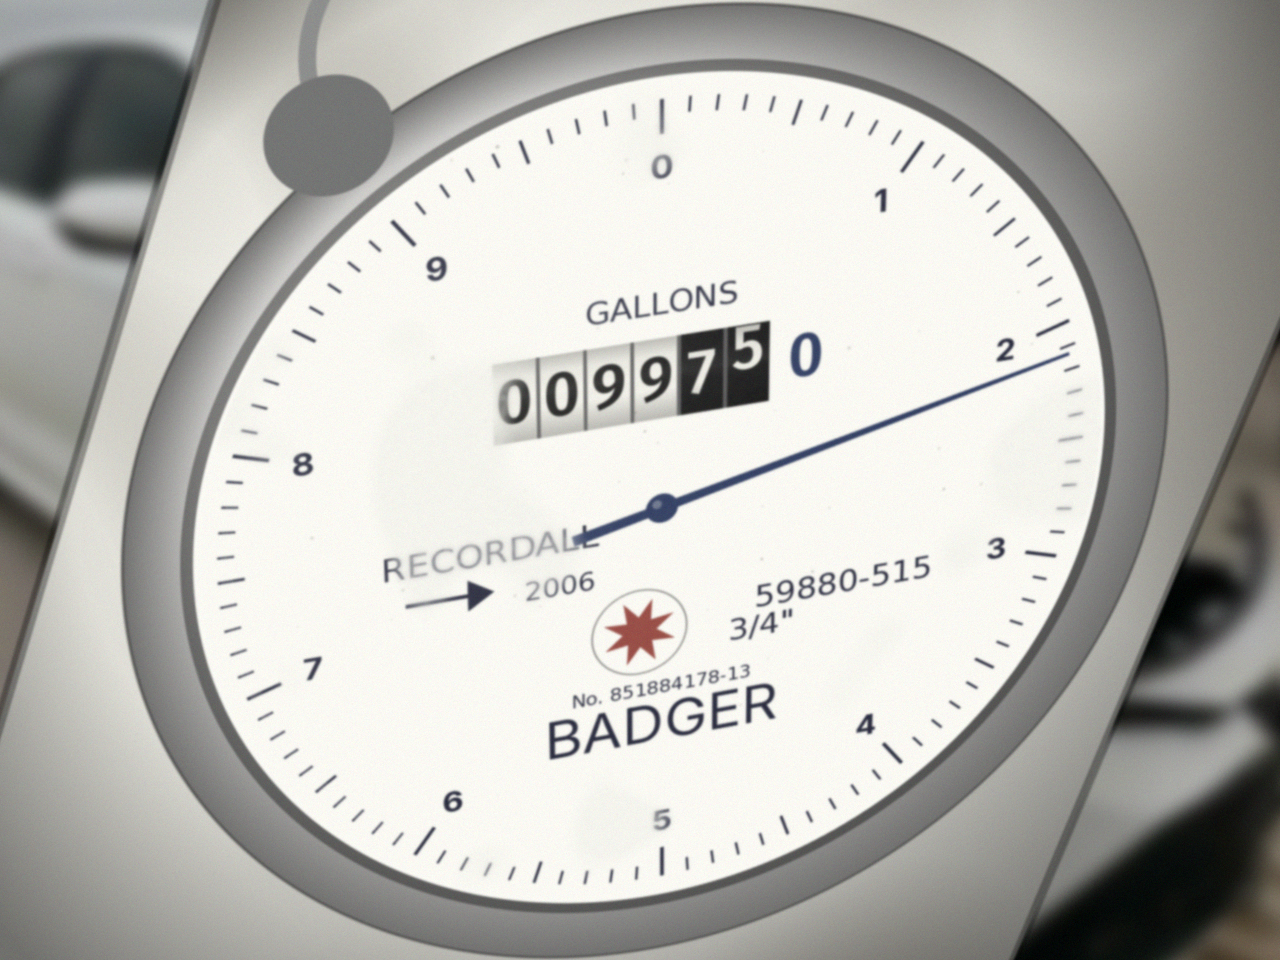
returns 99752.1,gal
